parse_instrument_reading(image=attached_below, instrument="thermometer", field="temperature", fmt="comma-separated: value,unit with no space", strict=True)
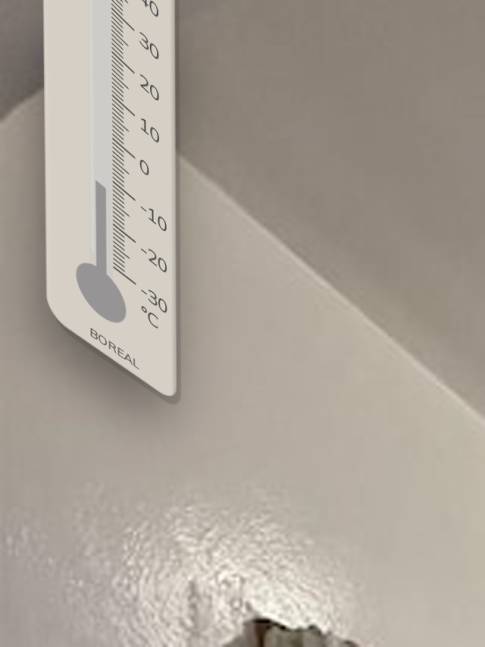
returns -13,°C
